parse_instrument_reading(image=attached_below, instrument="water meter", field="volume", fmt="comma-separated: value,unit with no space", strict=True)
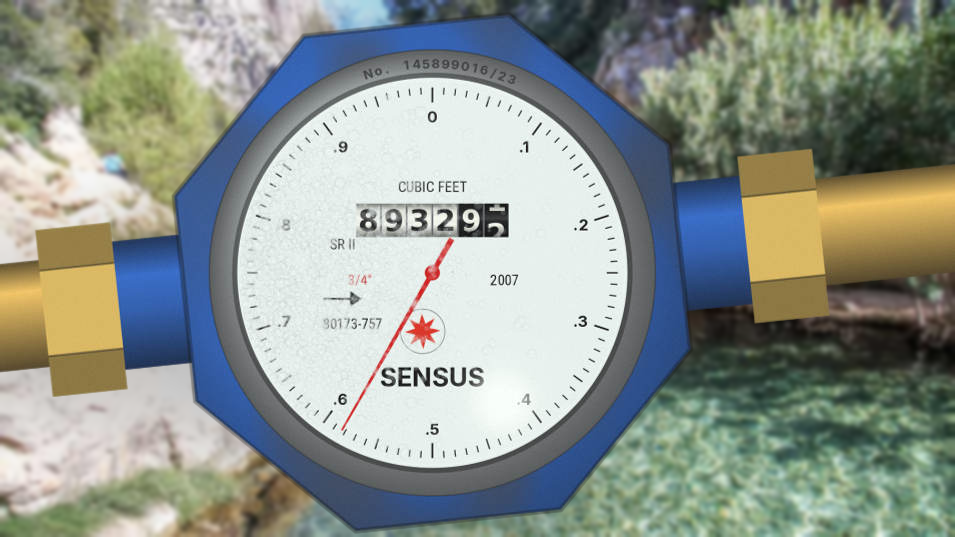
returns 893291.58,ft³
